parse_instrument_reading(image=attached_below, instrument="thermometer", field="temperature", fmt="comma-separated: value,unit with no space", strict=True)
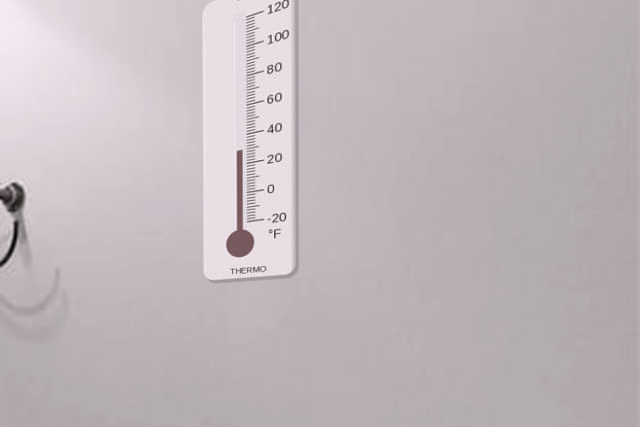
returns 30,°F
